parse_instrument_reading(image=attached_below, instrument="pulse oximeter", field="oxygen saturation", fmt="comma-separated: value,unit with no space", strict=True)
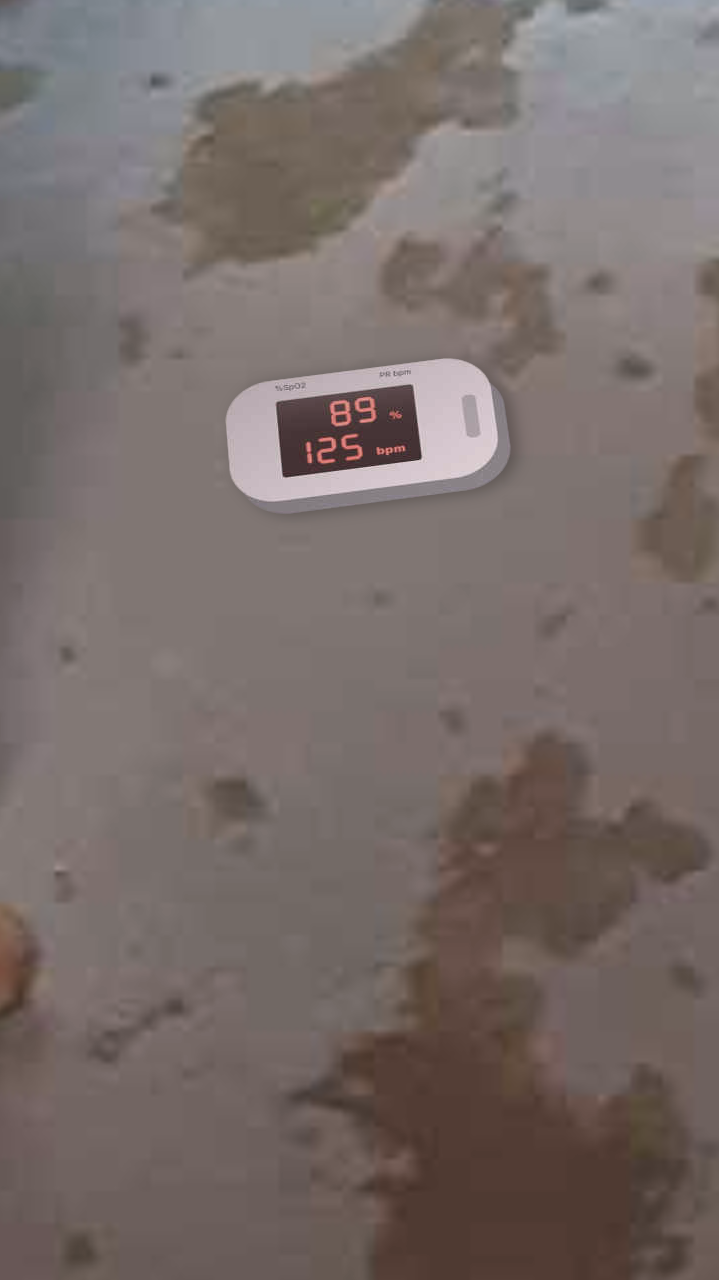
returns 89,%
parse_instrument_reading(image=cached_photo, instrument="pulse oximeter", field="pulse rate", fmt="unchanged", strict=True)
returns 125,bpm
